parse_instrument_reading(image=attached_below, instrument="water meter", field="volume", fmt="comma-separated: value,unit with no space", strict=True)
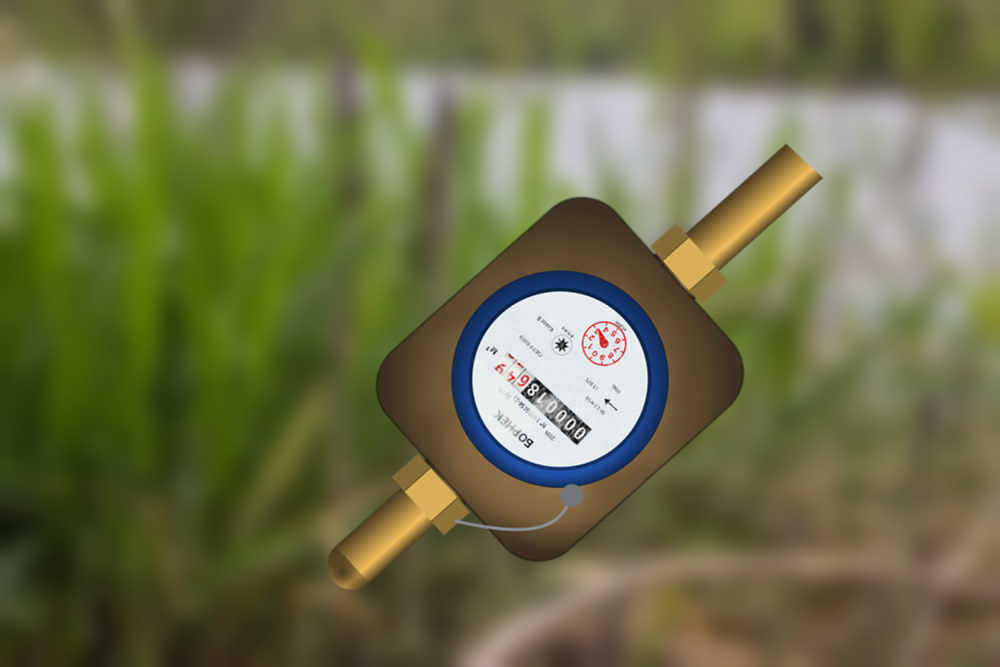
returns 18.6493,m³
